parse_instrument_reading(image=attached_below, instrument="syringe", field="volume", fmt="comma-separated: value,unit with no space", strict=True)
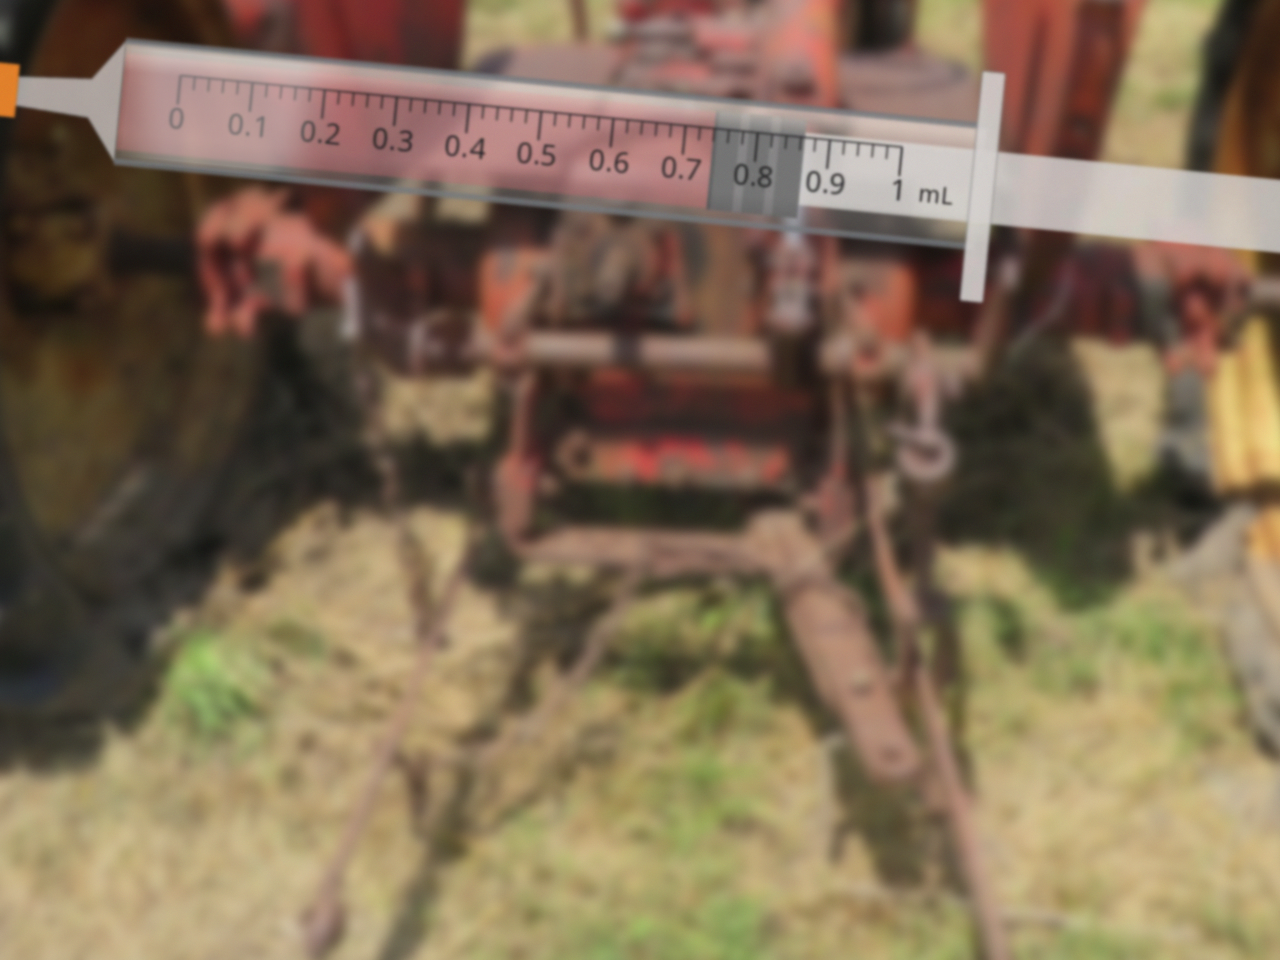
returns 0.74,mL
